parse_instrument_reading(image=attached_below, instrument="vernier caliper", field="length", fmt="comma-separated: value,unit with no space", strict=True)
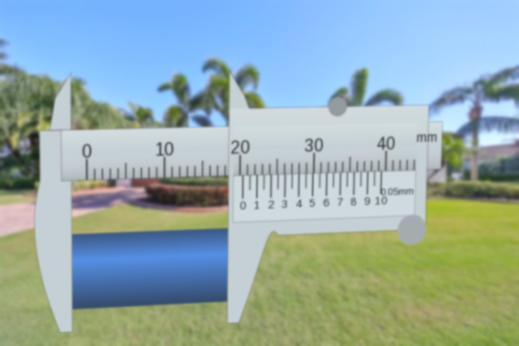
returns 20.4,mm
